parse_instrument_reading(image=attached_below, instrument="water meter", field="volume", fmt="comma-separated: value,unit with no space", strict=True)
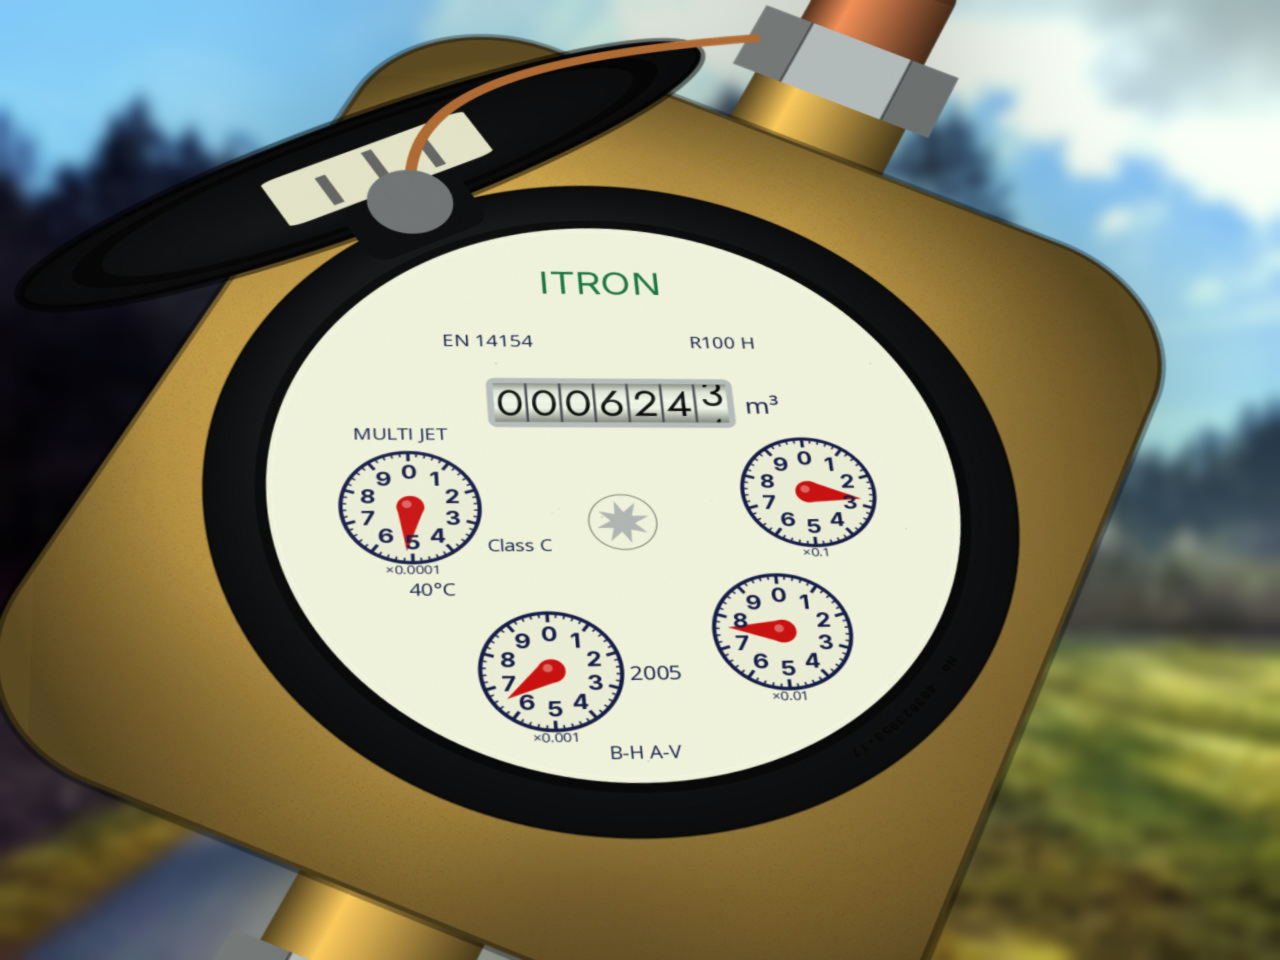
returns 6243.2765,m³
